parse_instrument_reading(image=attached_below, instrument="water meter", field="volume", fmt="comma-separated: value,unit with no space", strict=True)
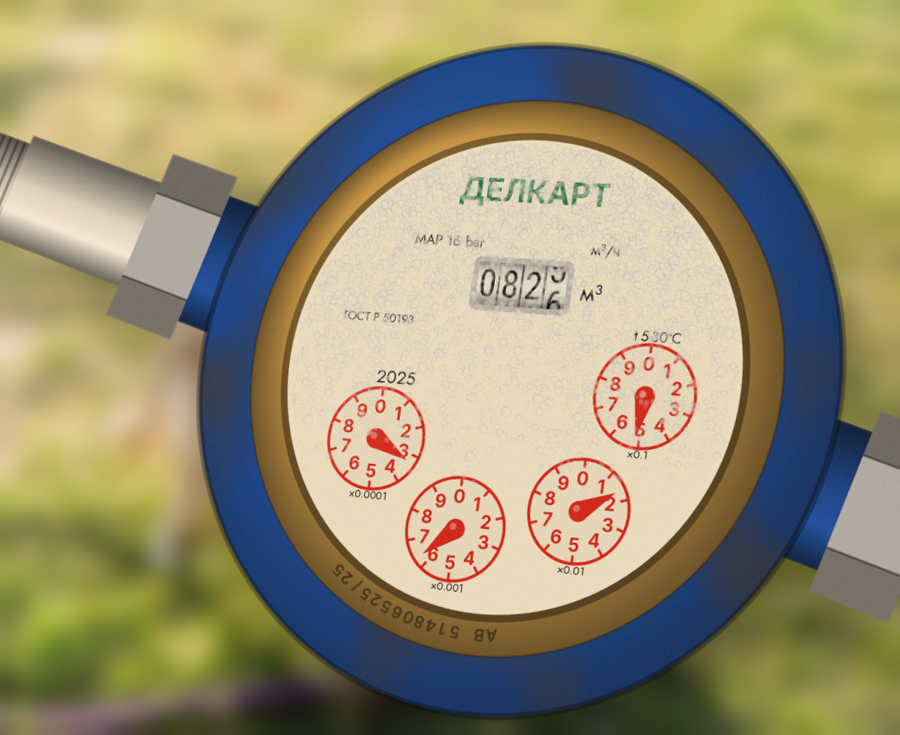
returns 825.5163,m³
